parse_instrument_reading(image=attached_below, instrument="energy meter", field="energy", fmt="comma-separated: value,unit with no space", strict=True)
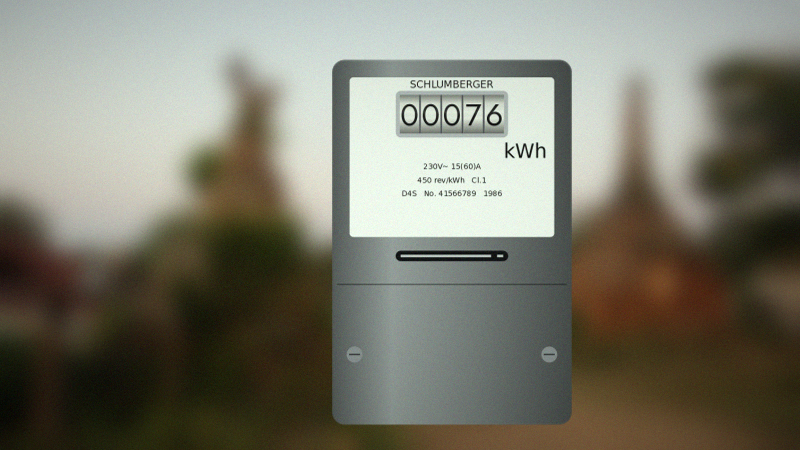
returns 76,kWh
